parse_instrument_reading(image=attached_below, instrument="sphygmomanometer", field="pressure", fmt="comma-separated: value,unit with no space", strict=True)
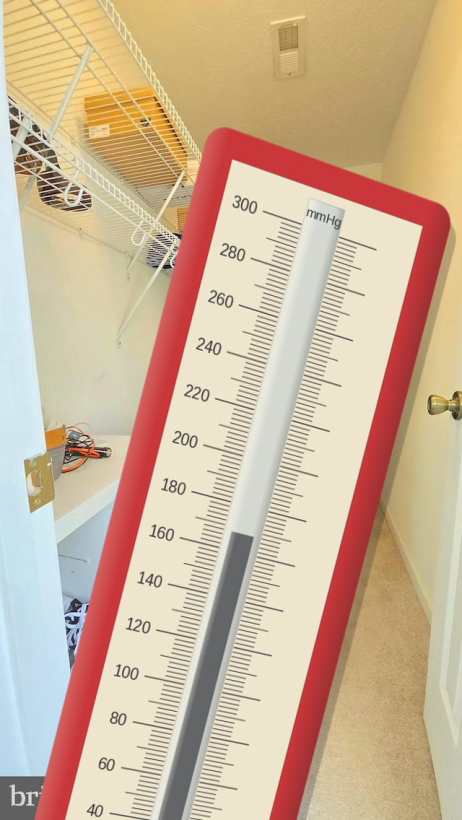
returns 168,mmHg
